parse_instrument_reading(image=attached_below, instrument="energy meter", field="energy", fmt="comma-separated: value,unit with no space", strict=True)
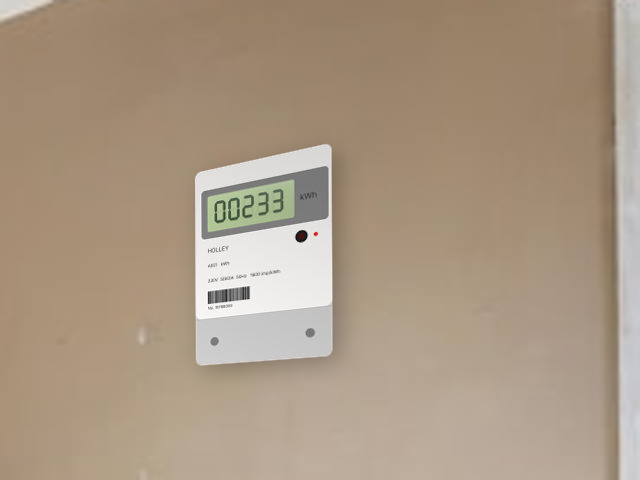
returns 233,kWh
